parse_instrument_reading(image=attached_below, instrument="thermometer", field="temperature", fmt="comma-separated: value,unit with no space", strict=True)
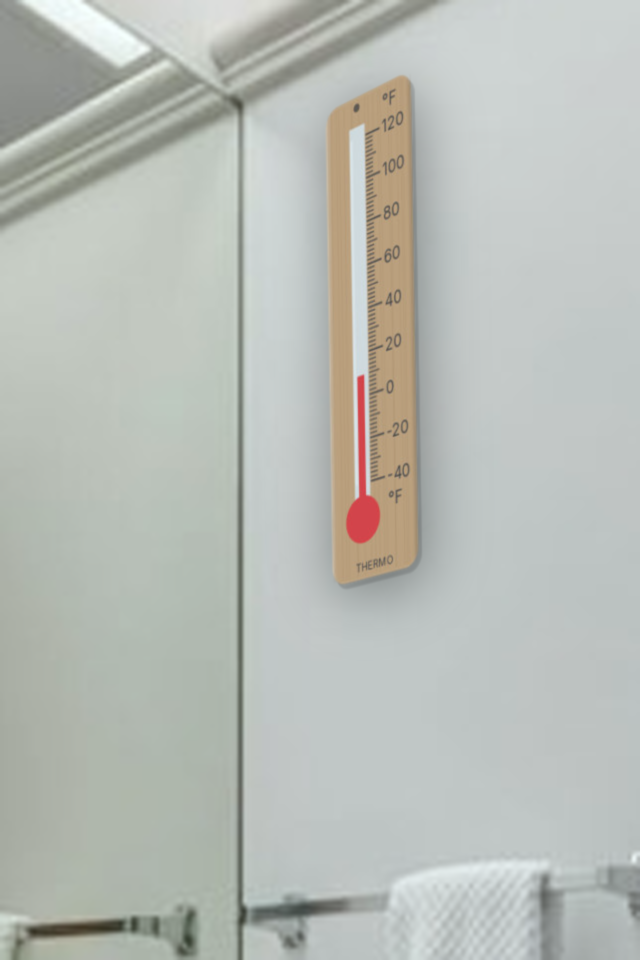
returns 10,°F
